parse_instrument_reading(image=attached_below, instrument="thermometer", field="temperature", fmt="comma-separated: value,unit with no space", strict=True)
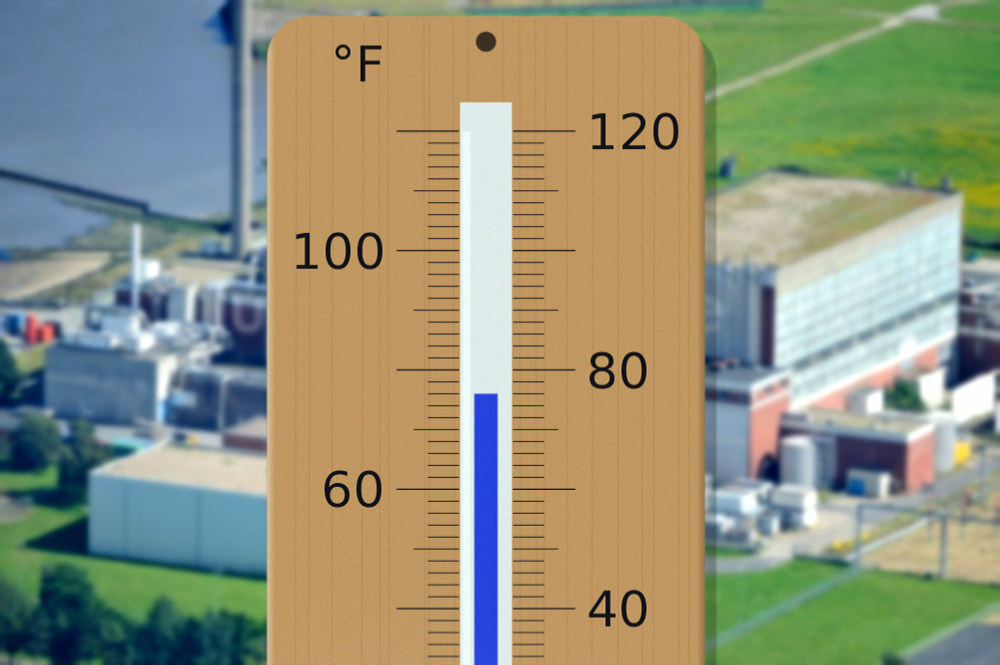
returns 76,°F
